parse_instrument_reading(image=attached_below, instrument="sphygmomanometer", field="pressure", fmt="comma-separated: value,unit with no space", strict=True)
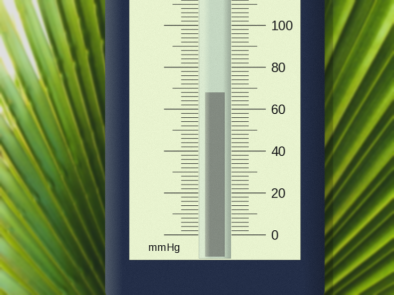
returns 68,mmHg
